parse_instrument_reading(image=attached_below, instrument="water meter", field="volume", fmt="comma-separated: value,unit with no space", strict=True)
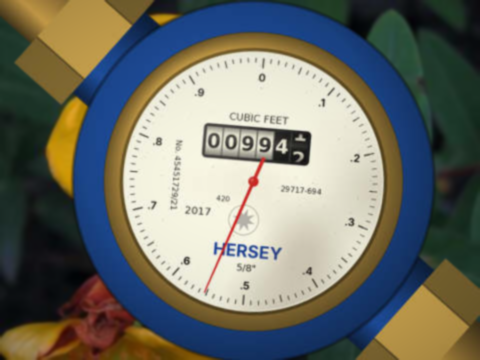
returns 9941.55,ft³
